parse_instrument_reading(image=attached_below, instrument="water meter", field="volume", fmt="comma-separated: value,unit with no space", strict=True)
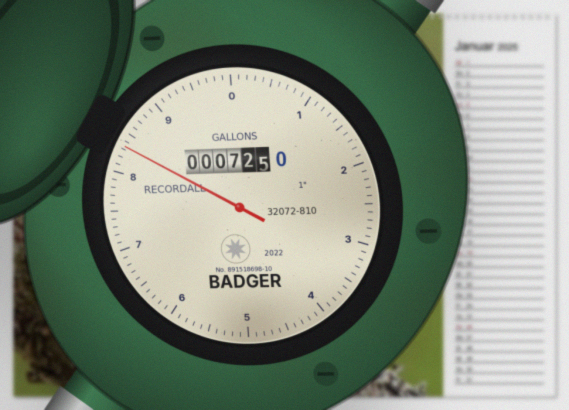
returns 7248.3,gal
